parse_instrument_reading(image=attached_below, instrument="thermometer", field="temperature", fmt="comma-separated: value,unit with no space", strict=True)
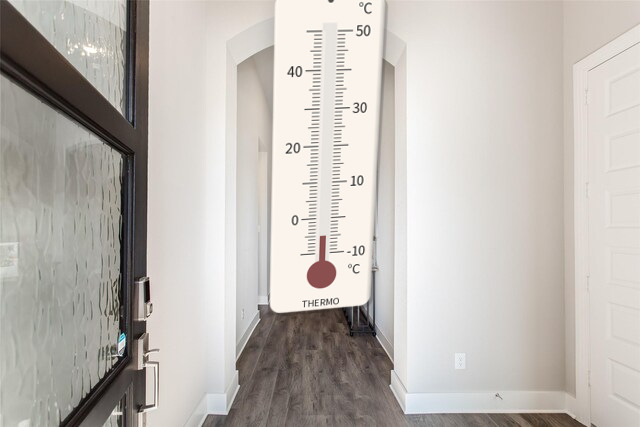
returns -5,°C
